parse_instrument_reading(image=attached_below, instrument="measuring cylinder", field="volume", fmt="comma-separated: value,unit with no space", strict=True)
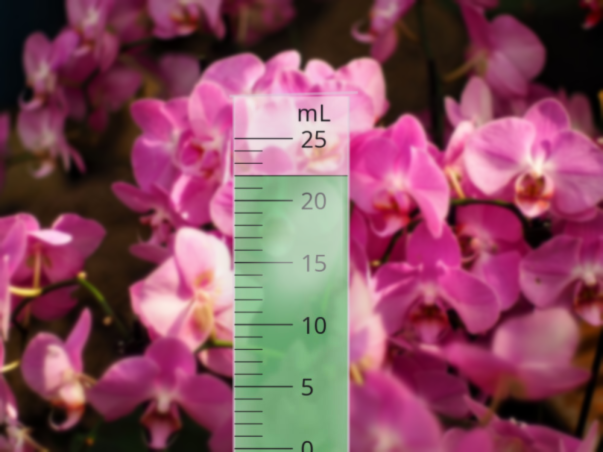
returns 22,mL
